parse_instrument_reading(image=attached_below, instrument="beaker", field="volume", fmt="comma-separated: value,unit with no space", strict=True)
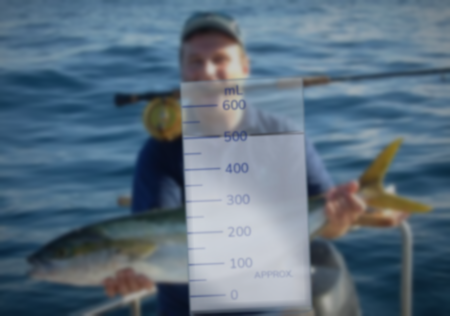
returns 500,mL
